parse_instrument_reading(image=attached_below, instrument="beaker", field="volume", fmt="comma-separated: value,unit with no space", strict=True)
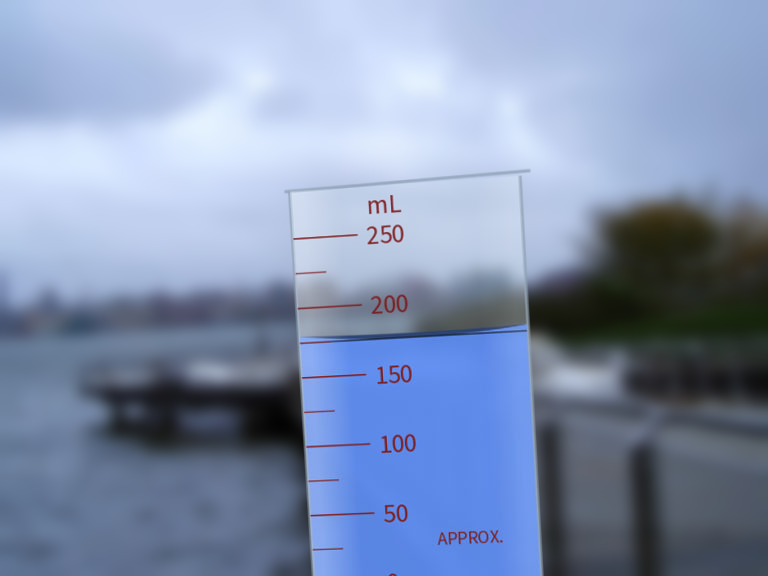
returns 175,mL
